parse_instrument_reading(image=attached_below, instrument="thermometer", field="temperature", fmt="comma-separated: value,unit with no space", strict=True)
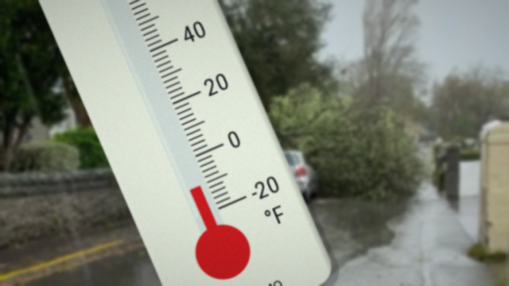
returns -10,°F
